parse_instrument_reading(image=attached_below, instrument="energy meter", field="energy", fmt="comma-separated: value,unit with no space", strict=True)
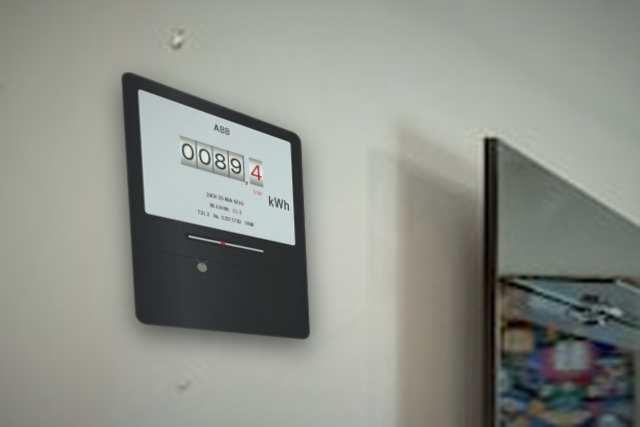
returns 89.4,kWh
